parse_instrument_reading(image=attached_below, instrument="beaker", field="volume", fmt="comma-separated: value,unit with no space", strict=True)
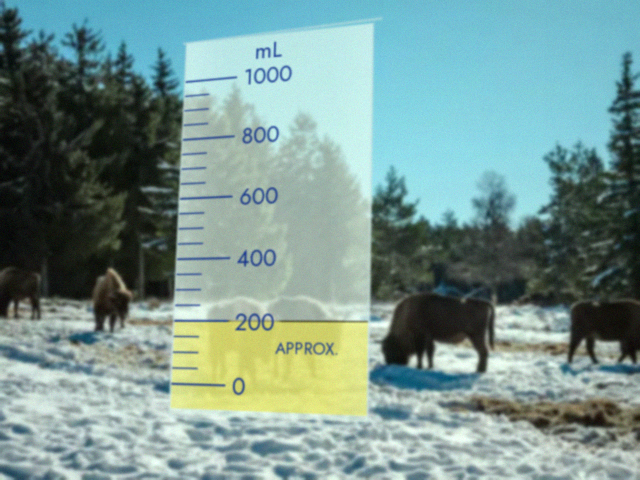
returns 200,mL
